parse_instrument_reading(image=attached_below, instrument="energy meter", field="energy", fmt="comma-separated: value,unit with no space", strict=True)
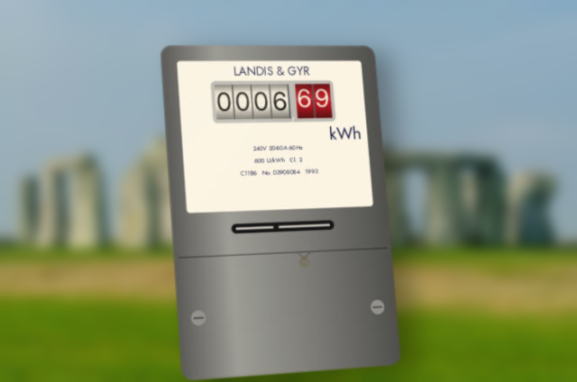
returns 6.69,kWh
